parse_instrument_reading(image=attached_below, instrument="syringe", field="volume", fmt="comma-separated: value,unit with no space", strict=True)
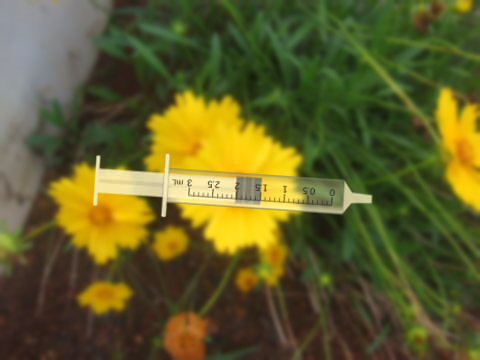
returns 1.5,mL
